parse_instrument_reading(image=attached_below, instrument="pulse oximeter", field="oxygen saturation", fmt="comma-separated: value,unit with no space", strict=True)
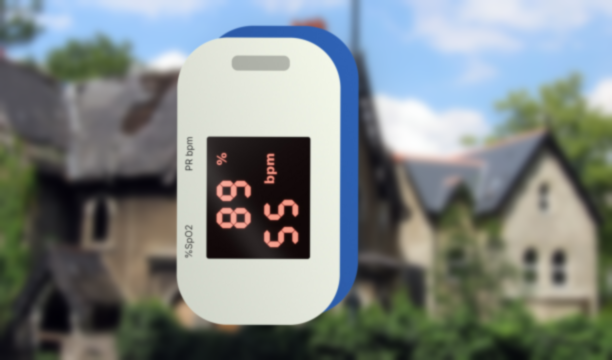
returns 89,%
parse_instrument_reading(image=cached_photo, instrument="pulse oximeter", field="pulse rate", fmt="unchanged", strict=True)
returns 55,bpm
